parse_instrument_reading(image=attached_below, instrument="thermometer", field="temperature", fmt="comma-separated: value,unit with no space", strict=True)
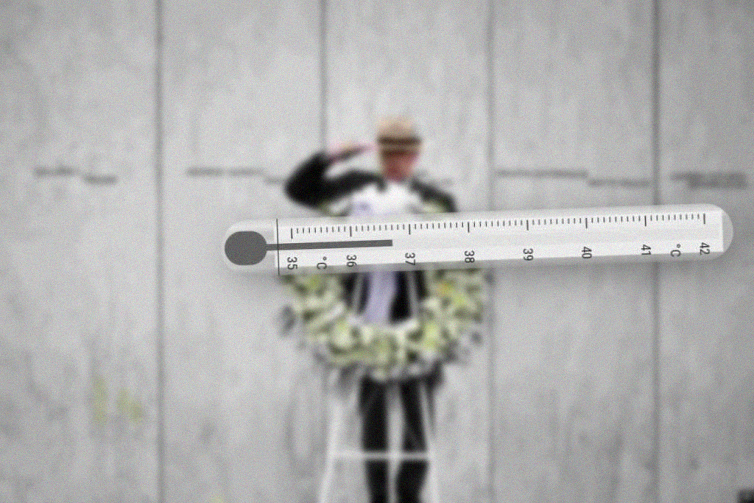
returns 36.7,°C
